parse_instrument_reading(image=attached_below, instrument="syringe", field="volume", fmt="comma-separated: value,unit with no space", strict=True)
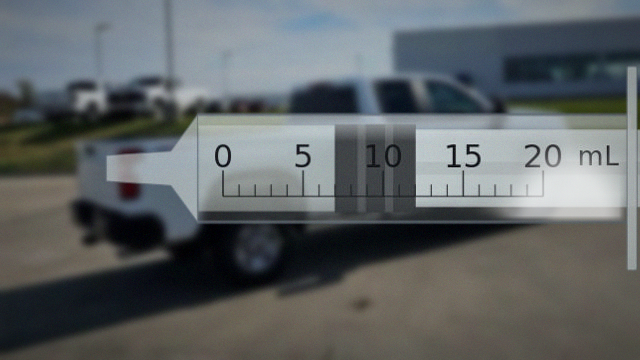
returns 7,mL
